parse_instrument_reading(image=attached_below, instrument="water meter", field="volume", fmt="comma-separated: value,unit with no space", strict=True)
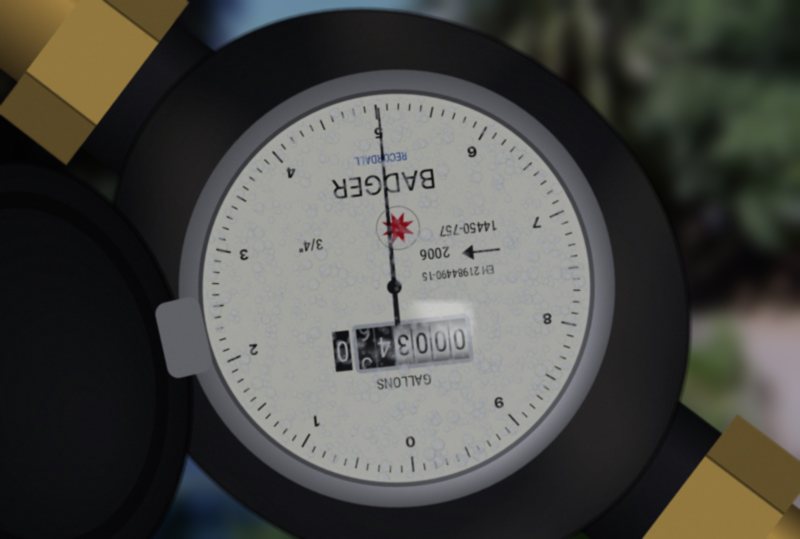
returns 3455.0,gal
